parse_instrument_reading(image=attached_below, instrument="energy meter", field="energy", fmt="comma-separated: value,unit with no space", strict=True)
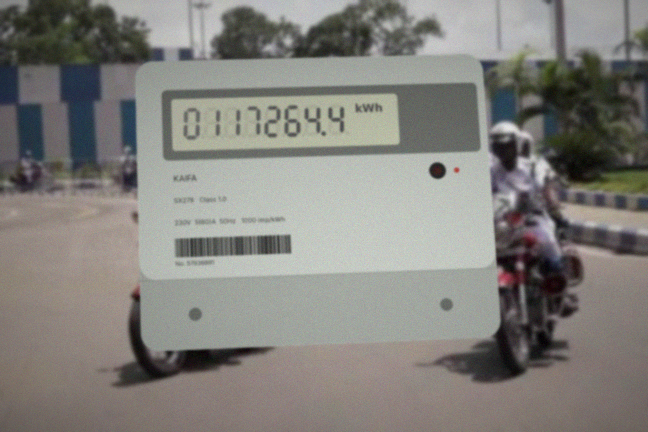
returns 117264.4,kWh
